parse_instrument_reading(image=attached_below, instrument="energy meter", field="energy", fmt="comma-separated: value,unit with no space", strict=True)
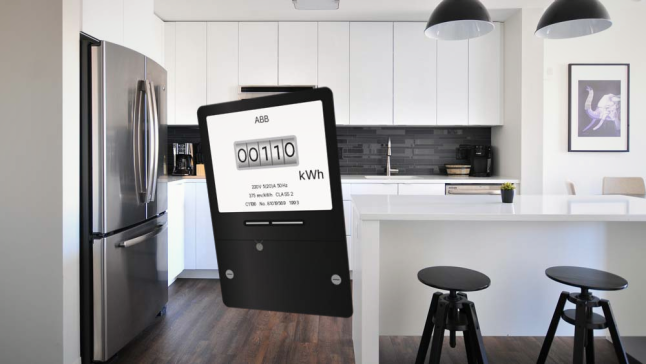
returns 110,kWh
